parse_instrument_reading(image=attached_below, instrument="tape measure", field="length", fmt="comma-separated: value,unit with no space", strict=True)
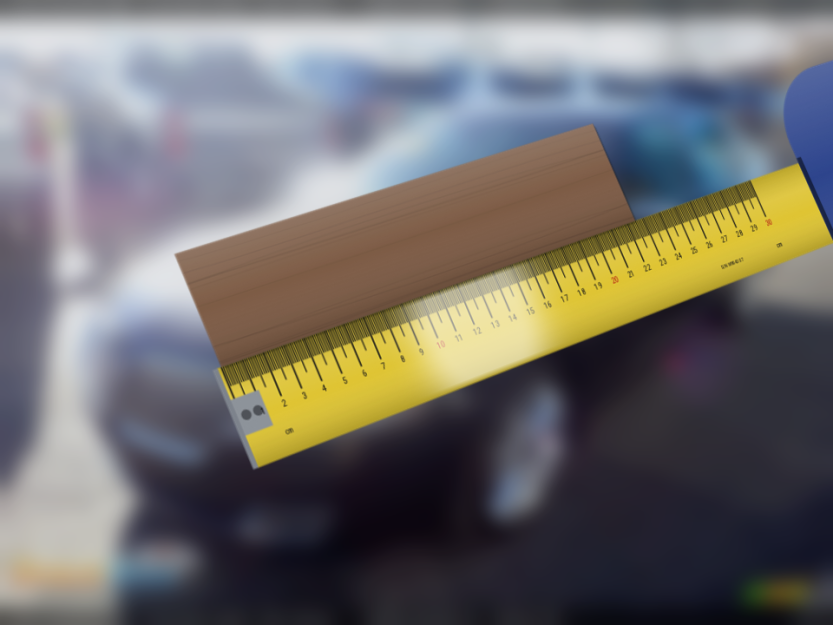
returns 22.5,cm
